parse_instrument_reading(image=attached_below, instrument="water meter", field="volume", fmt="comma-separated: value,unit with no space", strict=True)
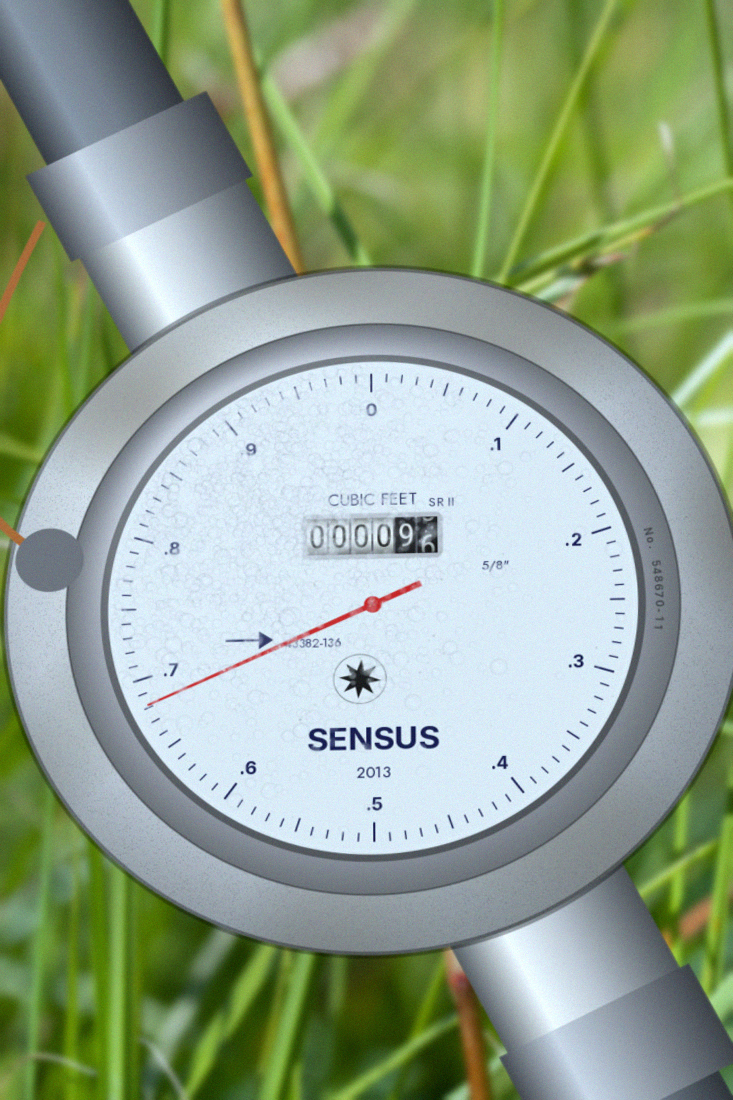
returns 95.68,ft³
